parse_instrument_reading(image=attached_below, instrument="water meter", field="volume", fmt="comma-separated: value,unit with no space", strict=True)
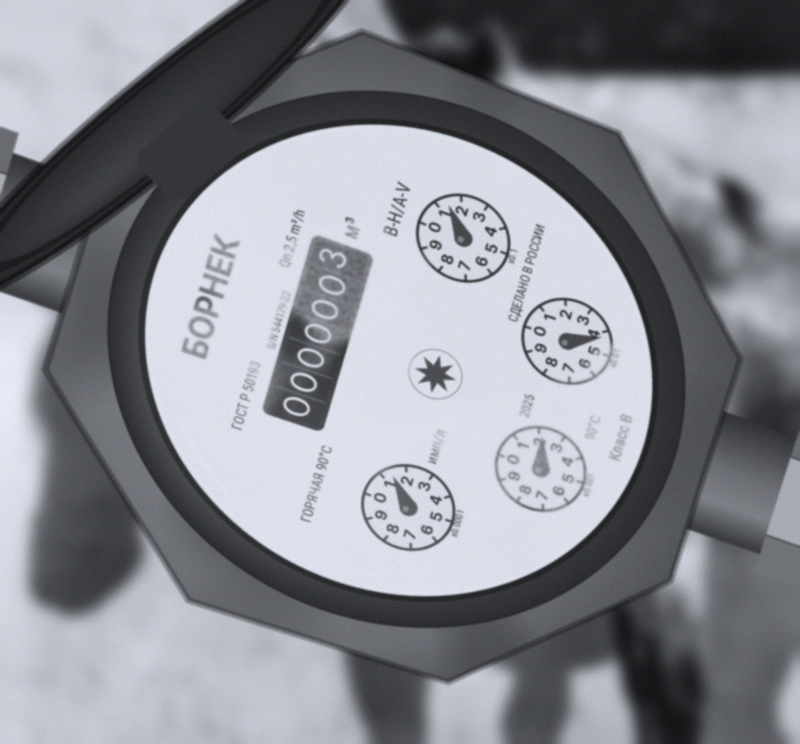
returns 3.1421,m³
